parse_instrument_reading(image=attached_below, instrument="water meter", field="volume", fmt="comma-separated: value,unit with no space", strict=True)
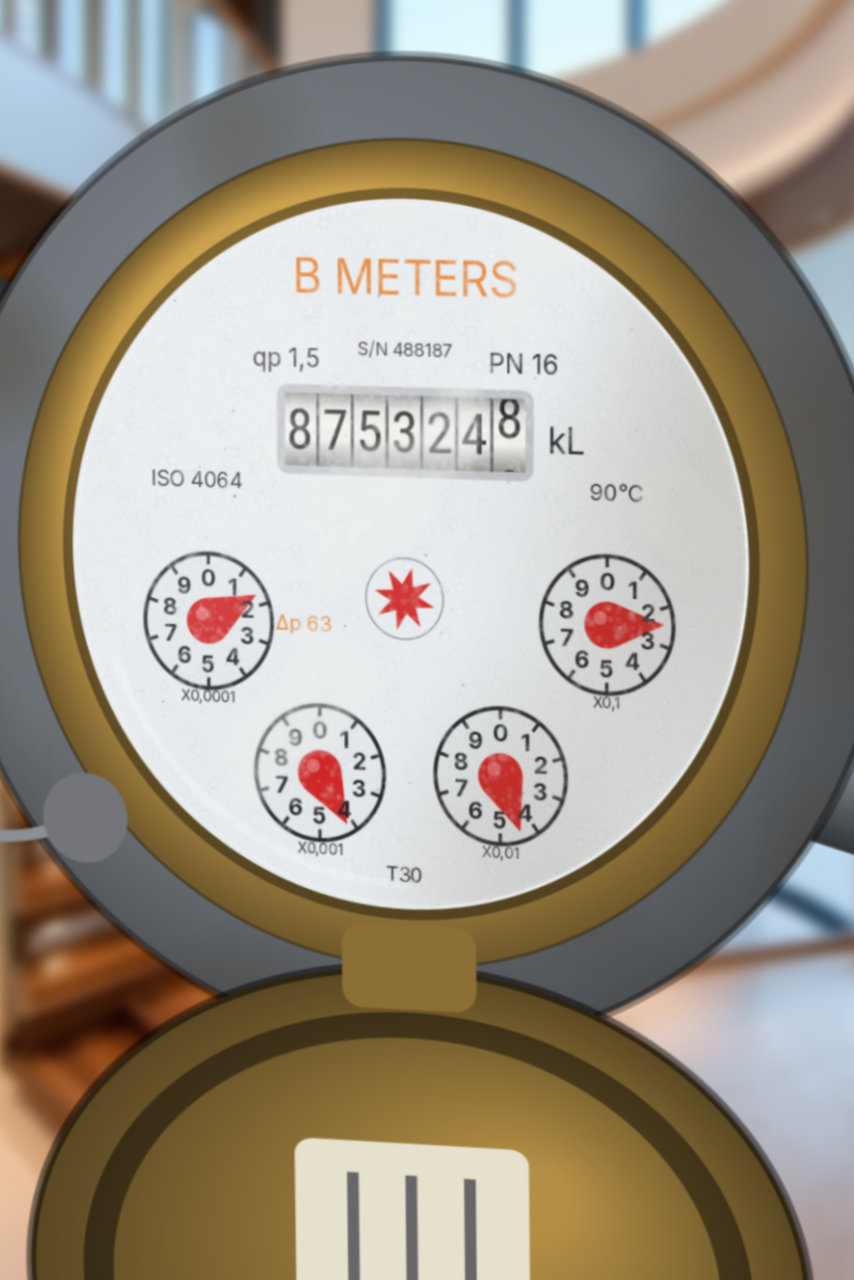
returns 8753248.2441,kL
